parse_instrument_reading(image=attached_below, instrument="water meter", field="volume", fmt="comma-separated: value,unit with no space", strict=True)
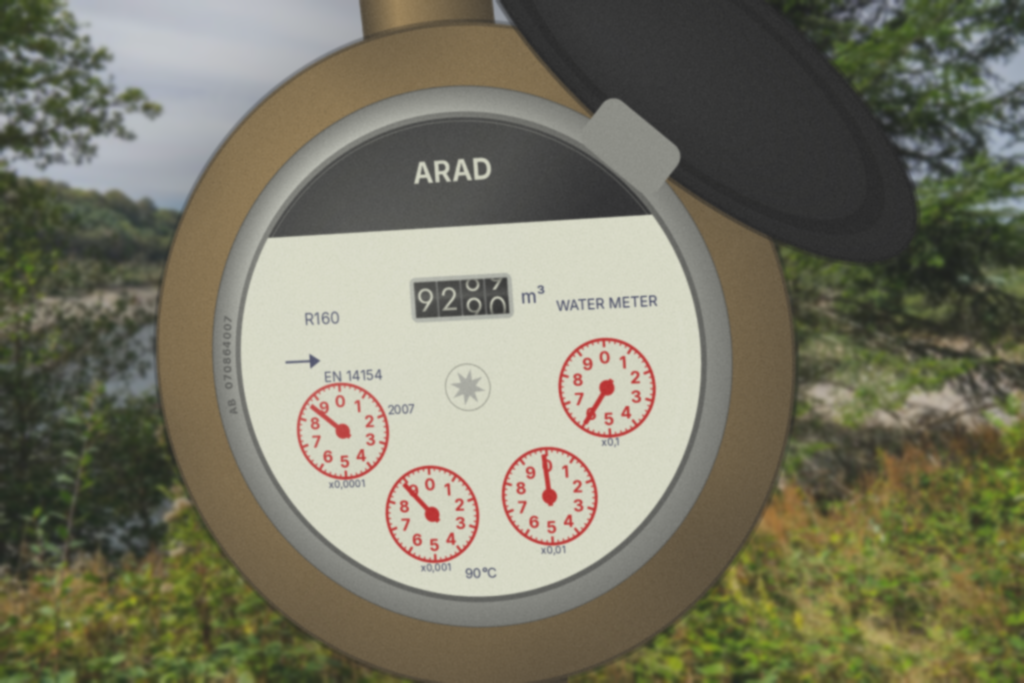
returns 9289.5988,m³
